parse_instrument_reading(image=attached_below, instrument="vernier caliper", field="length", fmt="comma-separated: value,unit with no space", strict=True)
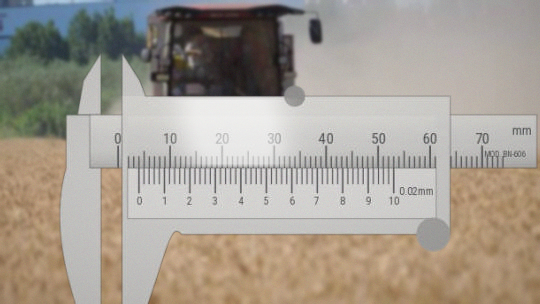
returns 4.0,mm
